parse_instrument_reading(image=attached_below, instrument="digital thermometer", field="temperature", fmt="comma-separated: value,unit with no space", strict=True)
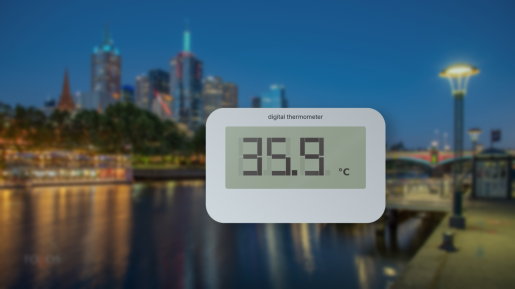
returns 35.9,°C
